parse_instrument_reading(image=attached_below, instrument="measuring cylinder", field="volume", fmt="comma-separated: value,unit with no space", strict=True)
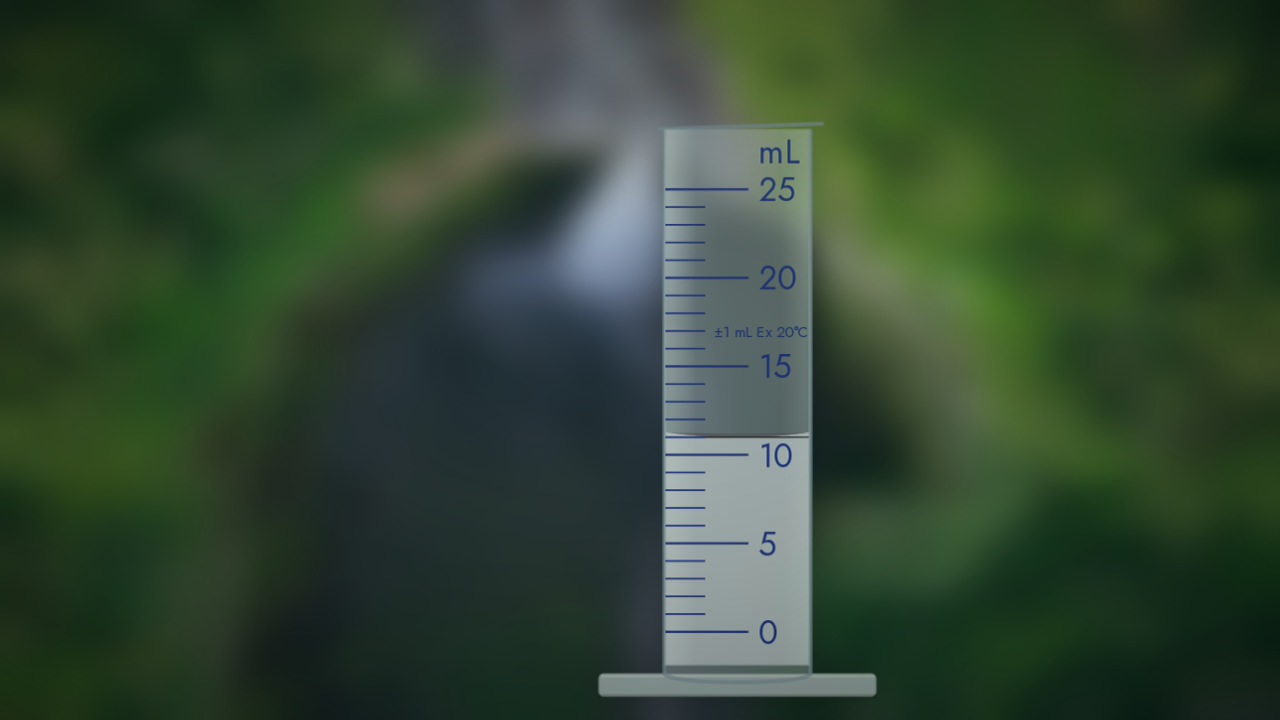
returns 11,mL
